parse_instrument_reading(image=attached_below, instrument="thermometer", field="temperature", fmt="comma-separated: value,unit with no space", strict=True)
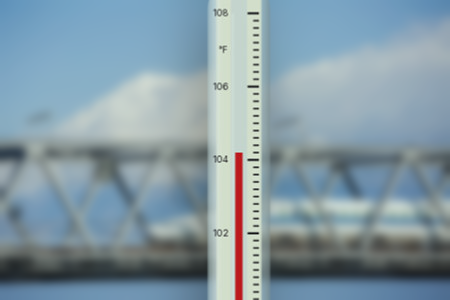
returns 104.2,°F
